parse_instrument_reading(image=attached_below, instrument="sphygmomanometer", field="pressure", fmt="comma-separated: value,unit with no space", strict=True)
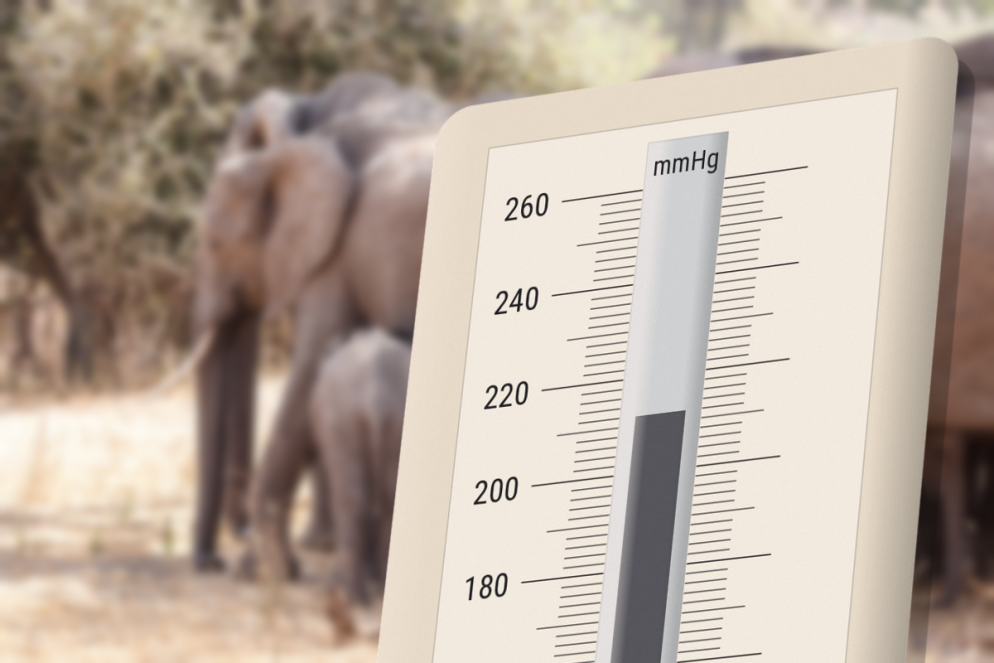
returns 212,mmHg
